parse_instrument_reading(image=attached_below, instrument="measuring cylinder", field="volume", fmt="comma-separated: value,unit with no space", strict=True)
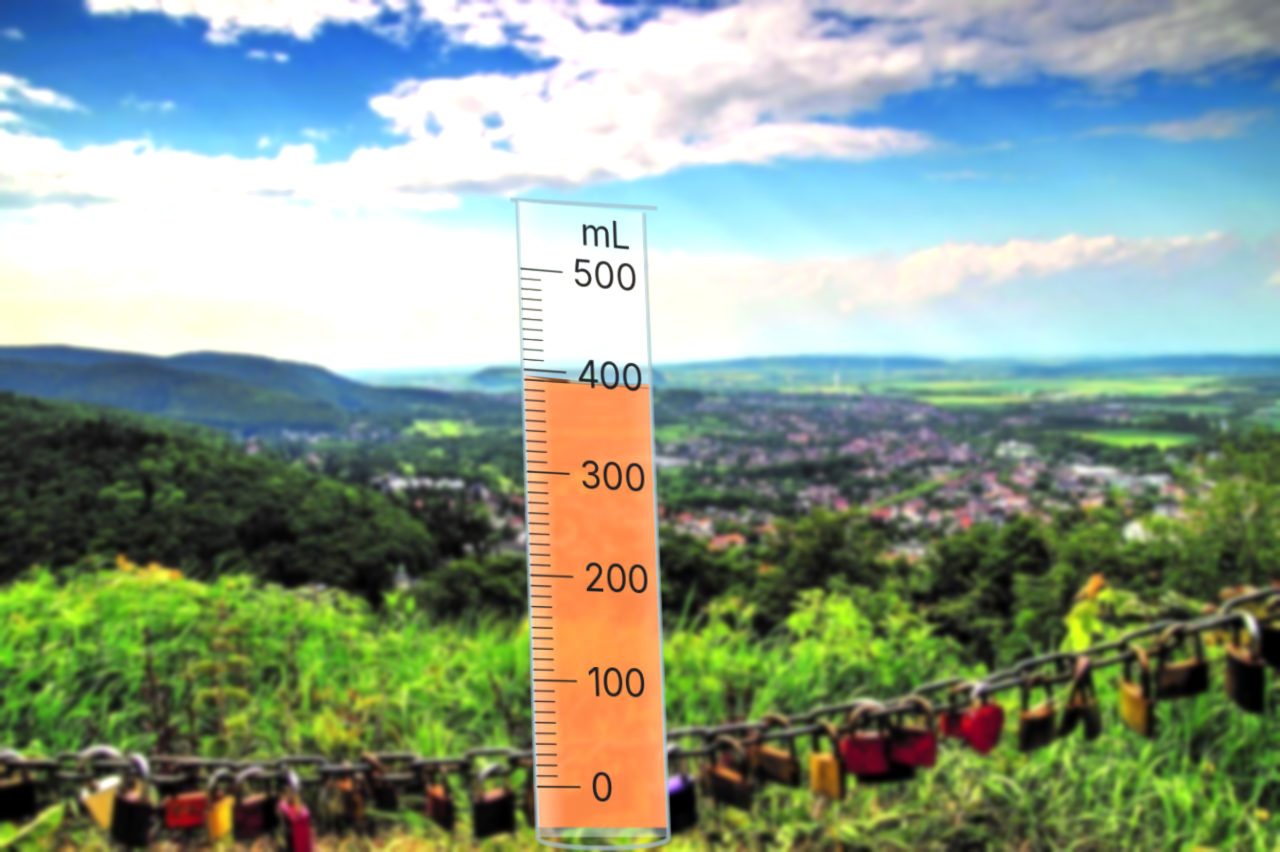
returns 390,mL
